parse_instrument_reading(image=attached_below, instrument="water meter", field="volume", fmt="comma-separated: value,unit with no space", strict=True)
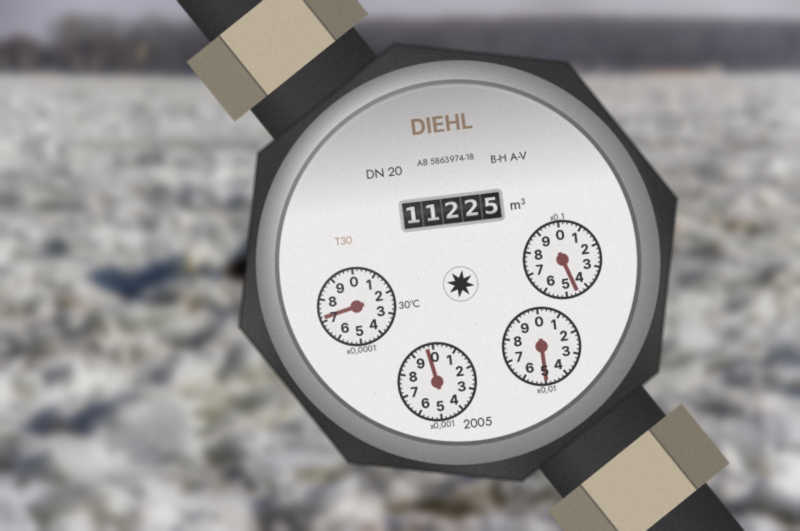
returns 11225.4497,m³
